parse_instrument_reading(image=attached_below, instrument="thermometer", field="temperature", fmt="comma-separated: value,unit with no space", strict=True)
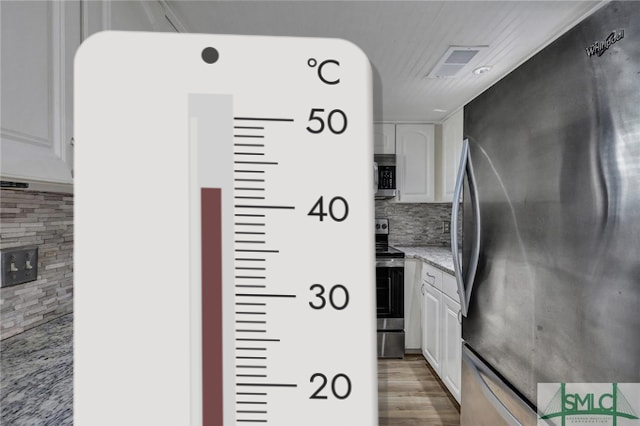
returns 42,°C
